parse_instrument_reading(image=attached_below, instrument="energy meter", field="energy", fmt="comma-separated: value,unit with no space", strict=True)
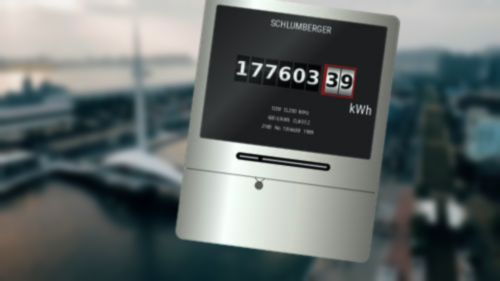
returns 177603.39,kWh
